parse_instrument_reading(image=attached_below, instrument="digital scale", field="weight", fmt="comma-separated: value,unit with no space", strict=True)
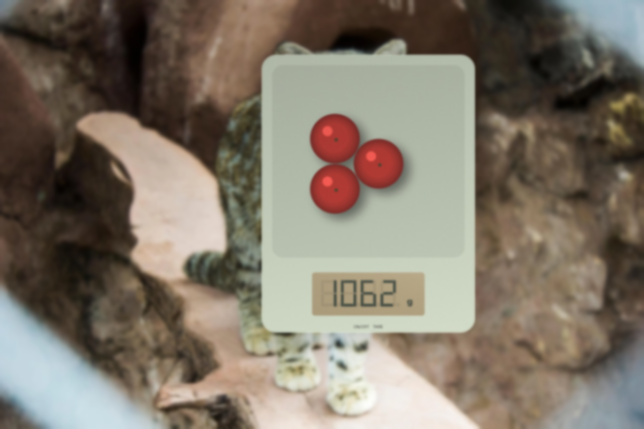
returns 1062,g
